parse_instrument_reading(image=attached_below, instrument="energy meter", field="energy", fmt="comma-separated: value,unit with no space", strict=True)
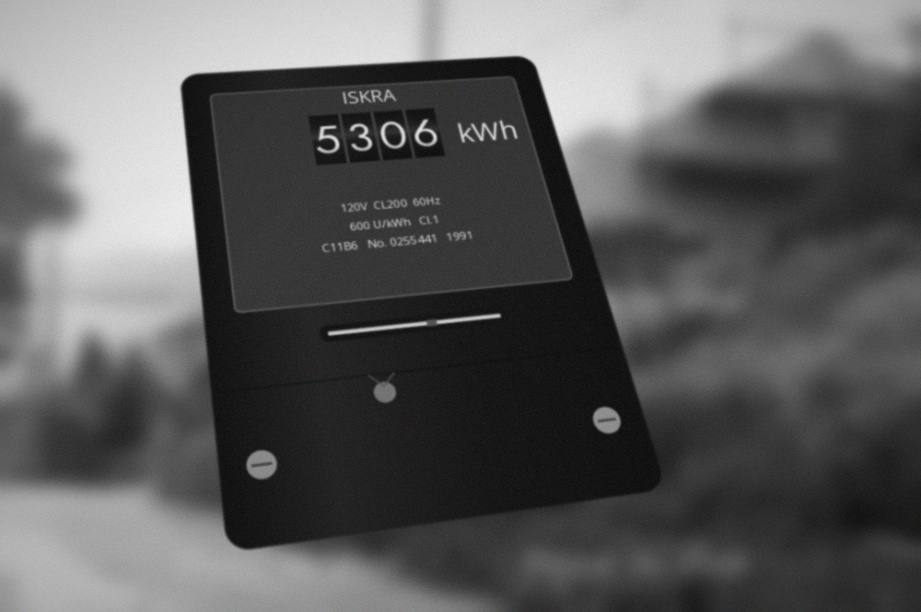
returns 5306,kWh
